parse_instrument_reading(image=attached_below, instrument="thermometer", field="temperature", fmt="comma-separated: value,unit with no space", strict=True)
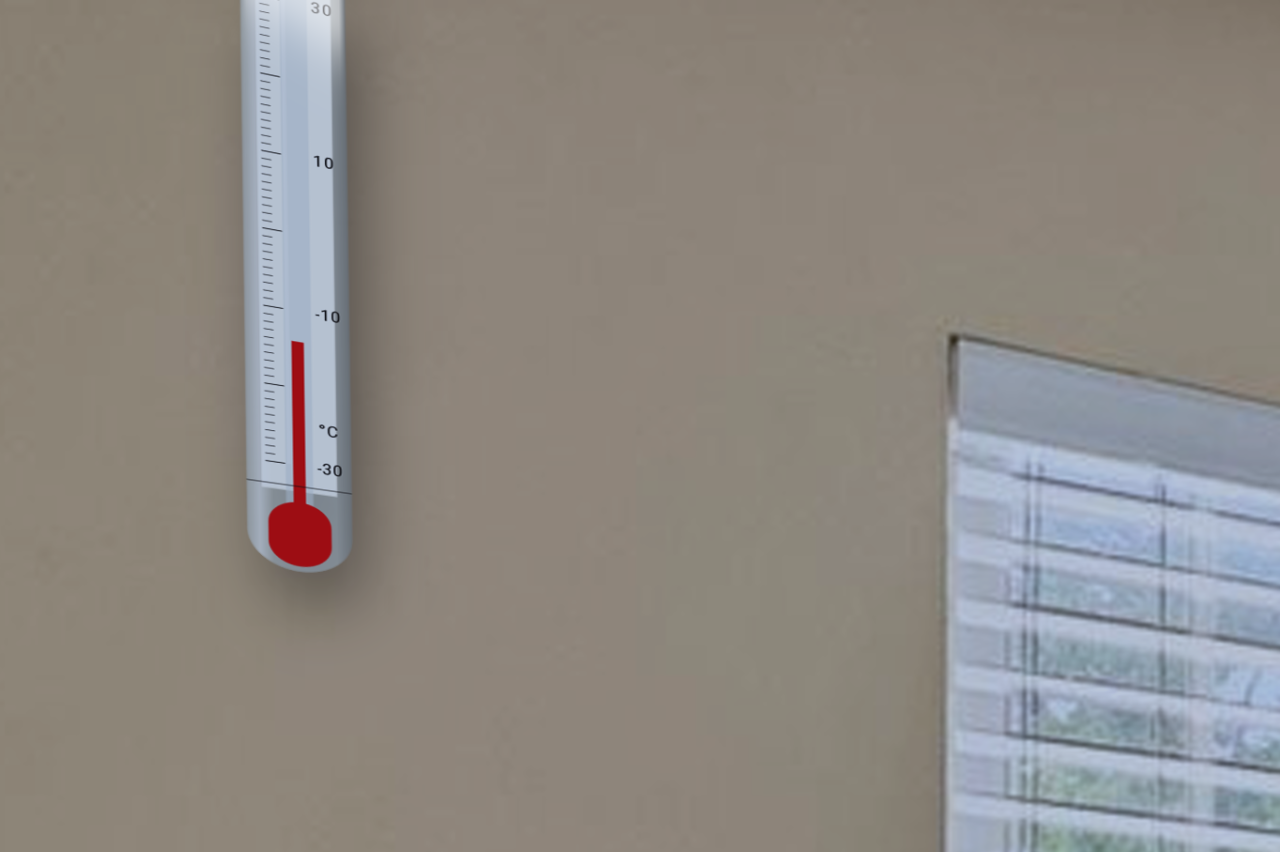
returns -14,°C
